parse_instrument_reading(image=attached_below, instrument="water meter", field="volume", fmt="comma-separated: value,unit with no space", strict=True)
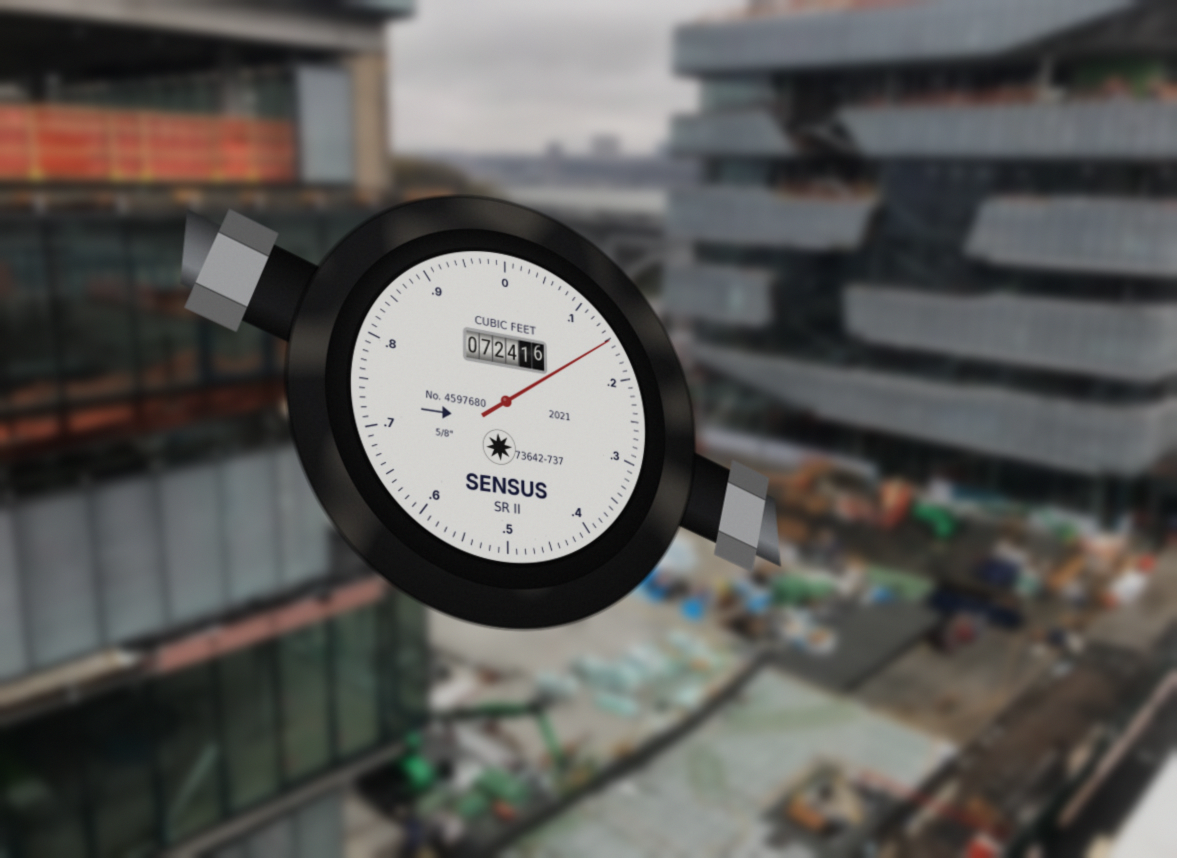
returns 72416.15,ft³
